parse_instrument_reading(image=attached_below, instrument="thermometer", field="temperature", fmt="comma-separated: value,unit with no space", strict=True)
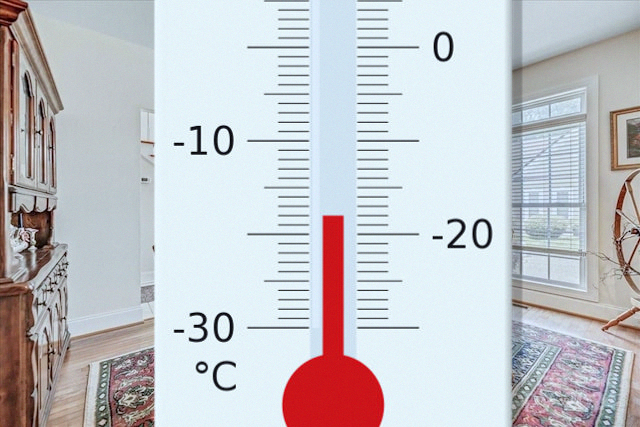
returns -18,°C
